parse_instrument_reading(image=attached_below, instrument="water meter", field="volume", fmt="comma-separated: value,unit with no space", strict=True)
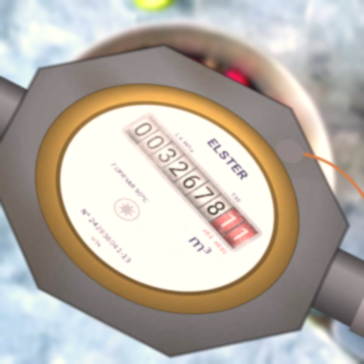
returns 32678.11,m³
